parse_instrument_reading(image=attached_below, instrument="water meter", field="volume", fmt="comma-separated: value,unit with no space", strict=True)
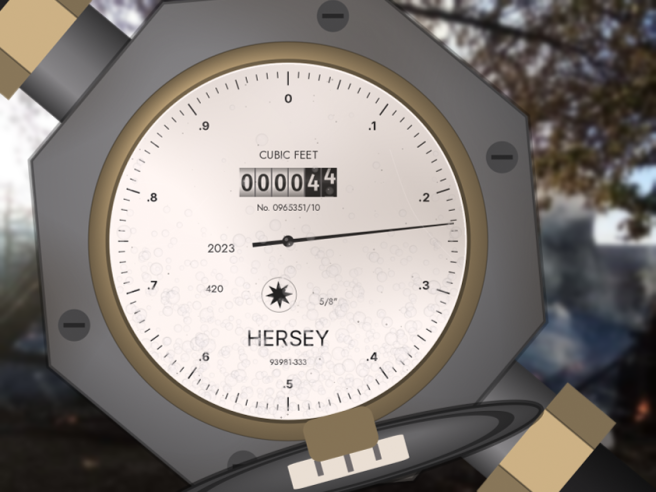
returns 44.23,ft³
